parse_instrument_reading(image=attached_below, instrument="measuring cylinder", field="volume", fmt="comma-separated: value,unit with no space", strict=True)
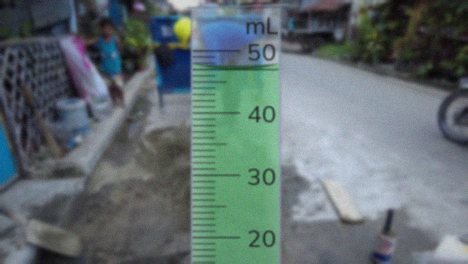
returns 47,mL
